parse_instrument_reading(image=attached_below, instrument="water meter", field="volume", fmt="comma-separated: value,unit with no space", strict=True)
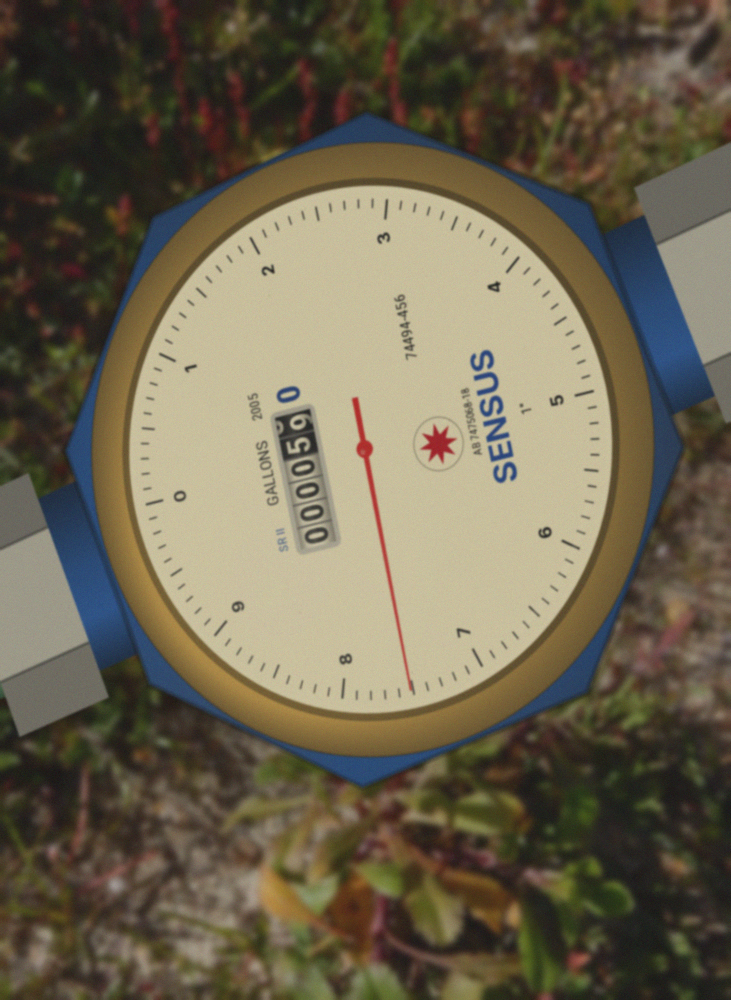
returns 587.5,gal
